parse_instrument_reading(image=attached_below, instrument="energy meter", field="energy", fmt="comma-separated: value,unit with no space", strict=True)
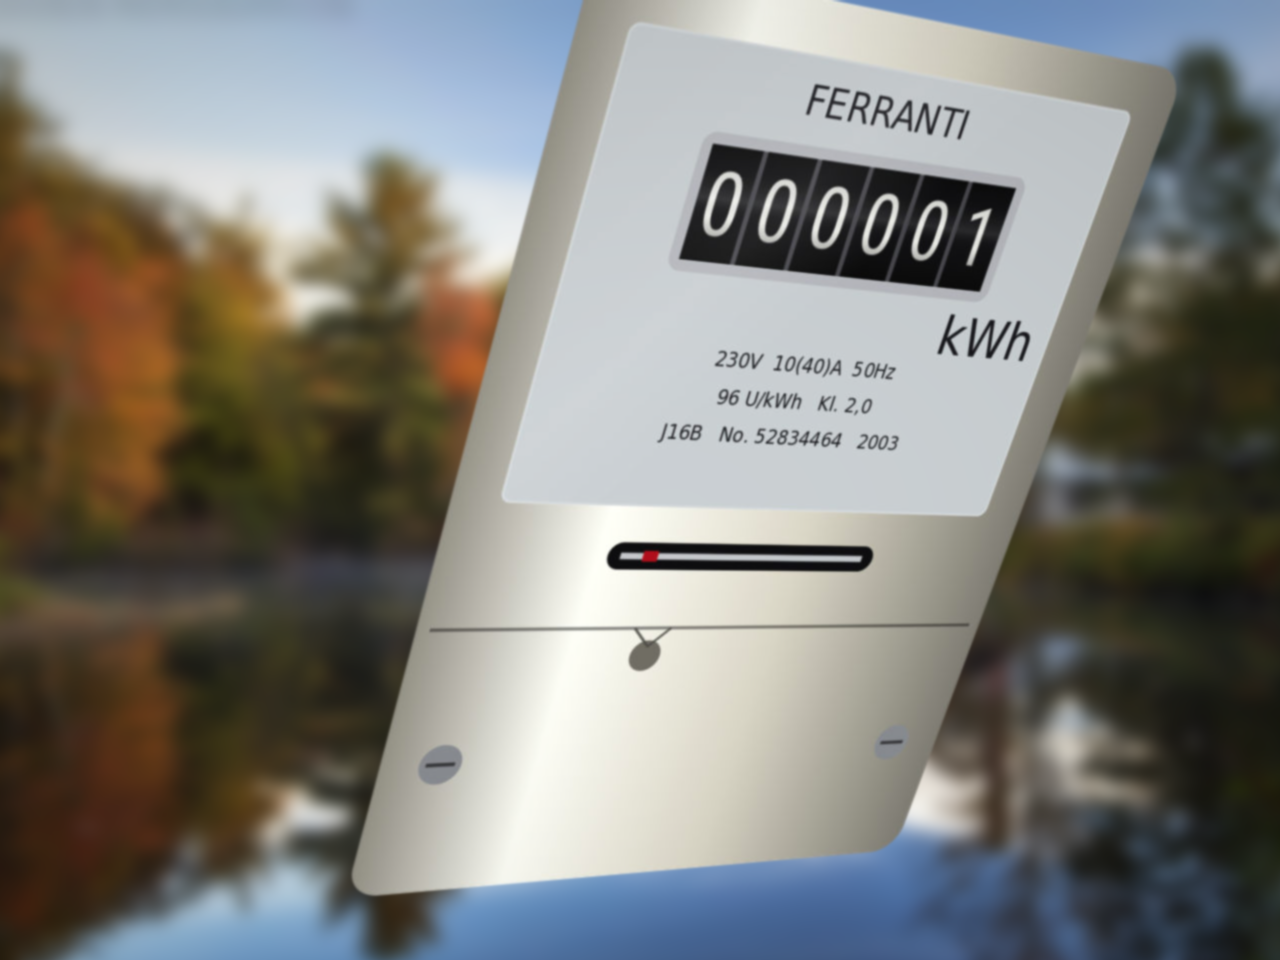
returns 1,kWh
